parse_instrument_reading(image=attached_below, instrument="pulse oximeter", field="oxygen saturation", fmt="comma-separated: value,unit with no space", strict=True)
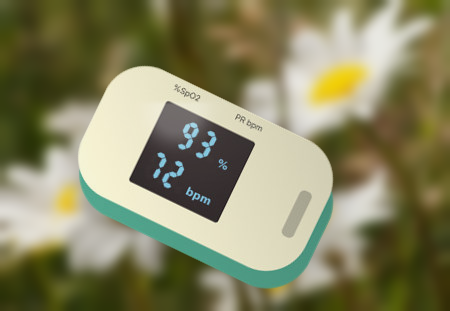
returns 93,%
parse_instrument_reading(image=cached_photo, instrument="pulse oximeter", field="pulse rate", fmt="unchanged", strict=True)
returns 72,bpm
